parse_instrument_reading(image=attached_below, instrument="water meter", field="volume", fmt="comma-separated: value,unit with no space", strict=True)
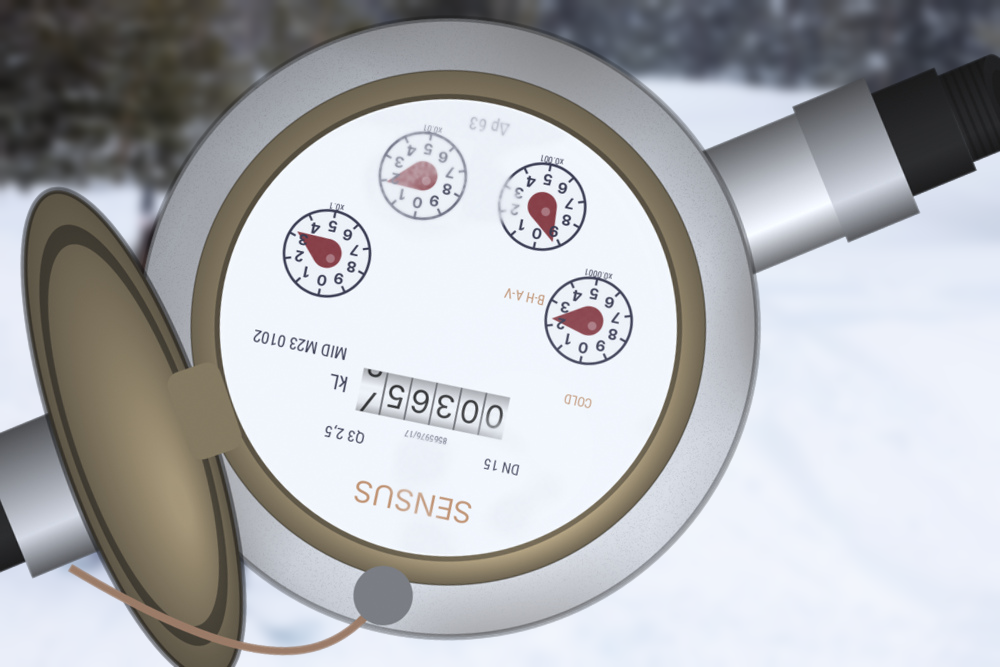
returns 3657.3192,kL
